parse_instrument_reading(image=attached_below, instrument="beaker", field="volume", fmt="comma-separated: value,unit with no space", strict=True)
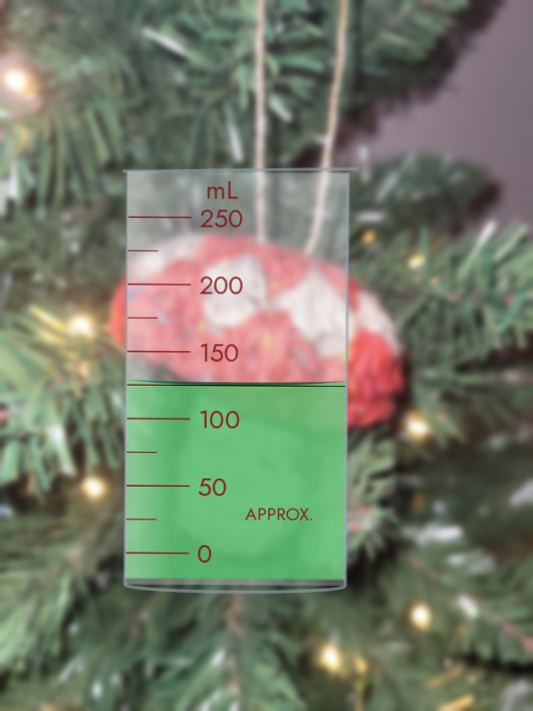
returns 125,mL
